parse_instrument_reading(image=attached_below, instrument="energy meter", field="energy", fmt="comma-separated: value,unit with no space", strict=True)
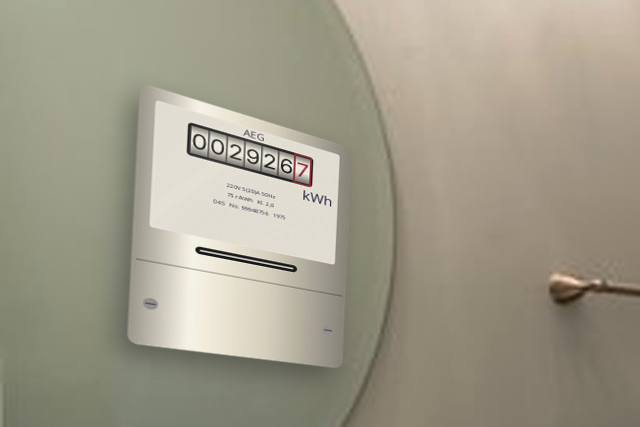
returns 2926.7,kWh
